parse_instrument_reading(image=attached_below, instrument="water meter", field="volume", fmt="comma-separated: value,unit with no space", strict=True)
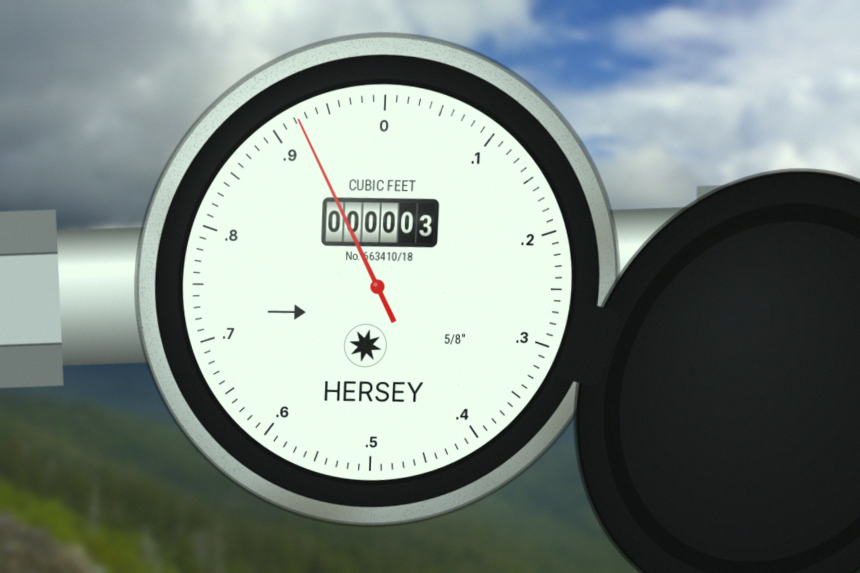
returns 2.92,ft³
